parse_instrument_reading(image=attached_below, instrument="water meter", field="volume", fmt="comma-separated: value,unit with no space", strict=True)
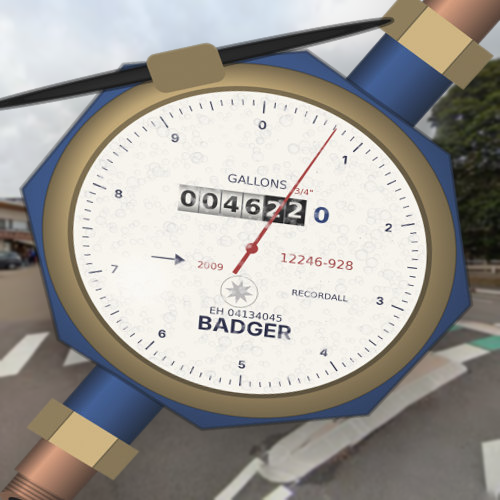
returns 46220.7,gal
